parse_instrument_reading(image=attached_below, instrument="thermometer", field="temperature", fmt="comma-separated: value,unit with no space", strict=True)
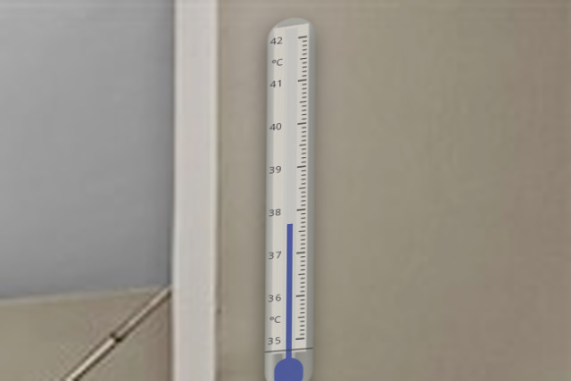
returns 37.7,°C
